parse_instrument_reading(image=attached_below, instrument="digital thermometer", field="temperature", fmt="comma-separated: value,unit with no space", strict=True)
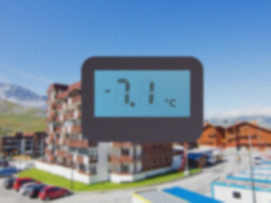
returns -7.1,°C
